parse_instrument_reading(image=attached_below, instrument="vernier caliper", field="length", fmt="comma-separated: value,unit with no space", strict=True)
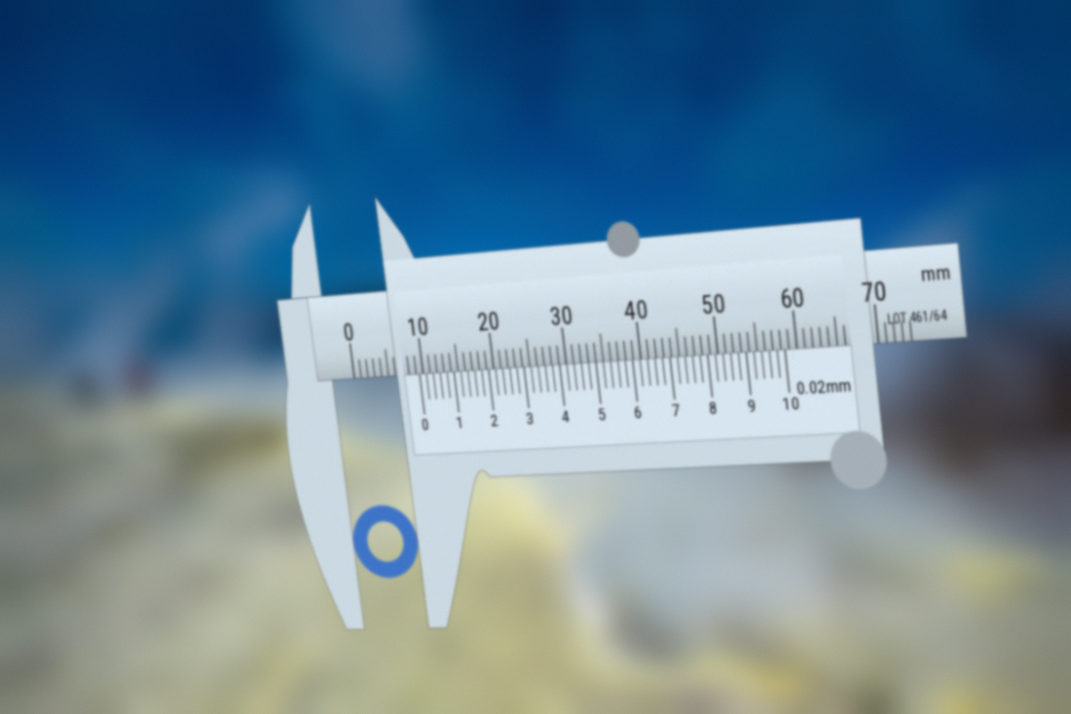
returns 9.5,mm
